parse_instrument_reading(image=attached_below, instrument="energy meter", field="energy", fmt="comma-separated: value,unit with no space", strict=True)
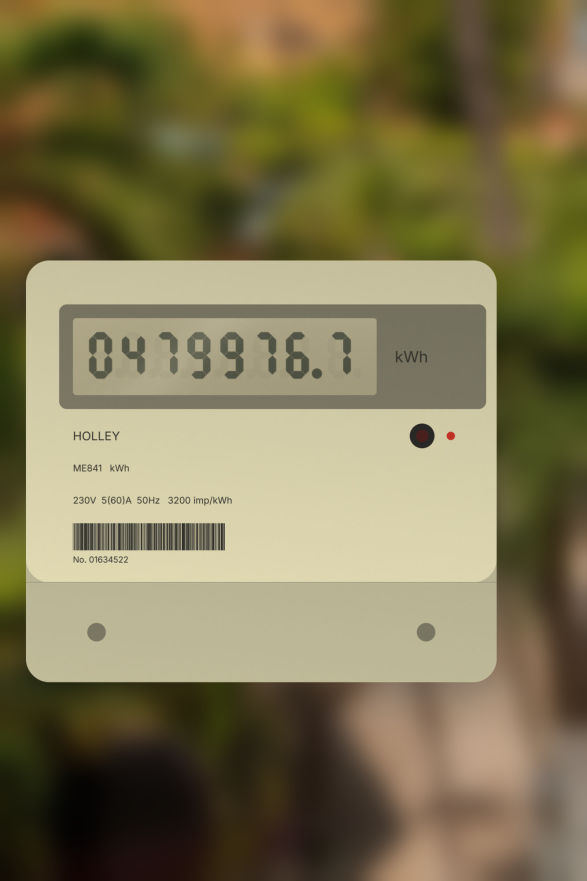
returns 479976.7,kWh
